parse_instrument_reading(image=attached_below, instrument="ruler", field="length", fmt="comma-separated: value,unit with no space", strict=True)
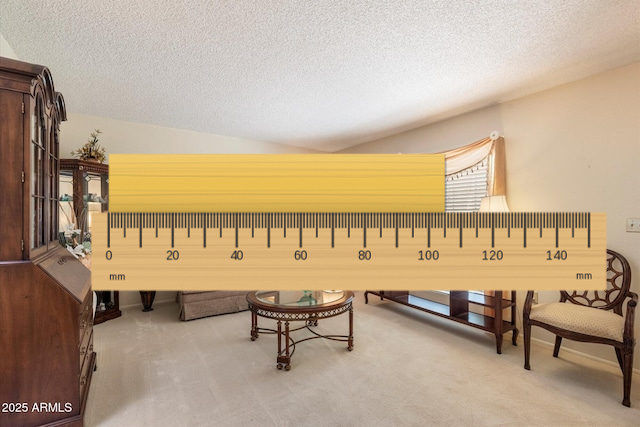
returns 105,mm
